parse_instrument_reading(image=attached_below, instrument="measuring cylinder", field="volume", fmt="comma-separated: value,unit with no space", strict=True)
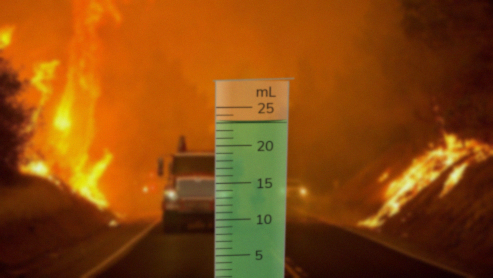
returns 23,mL
